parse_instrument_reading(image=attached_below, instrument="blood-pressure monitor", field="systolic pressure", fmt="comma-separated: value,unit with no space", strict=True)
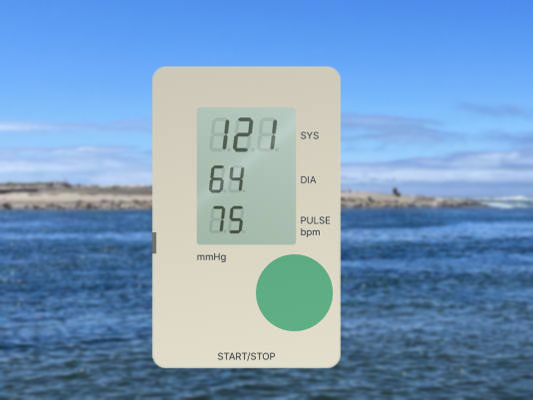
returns 121,mmHg
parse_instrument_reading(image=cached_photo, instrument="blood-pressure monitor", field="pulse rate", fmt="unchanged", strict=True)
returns 75,bpm
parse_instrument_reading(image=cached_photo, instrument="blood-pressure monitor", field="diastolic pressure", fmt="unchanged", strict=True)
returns 64,mmHg
